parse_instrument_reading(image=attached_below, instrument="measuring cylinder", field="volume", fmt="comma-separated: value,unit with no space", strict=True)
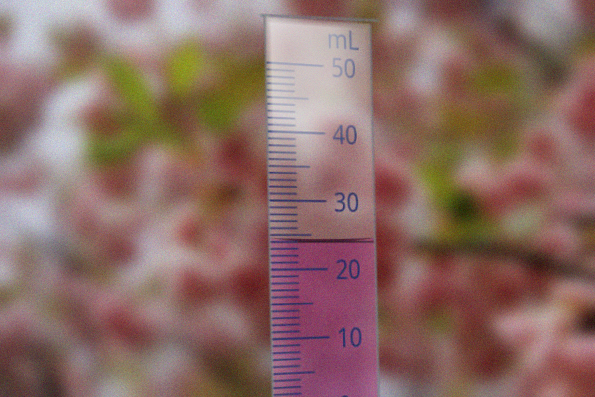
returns 24,mL
